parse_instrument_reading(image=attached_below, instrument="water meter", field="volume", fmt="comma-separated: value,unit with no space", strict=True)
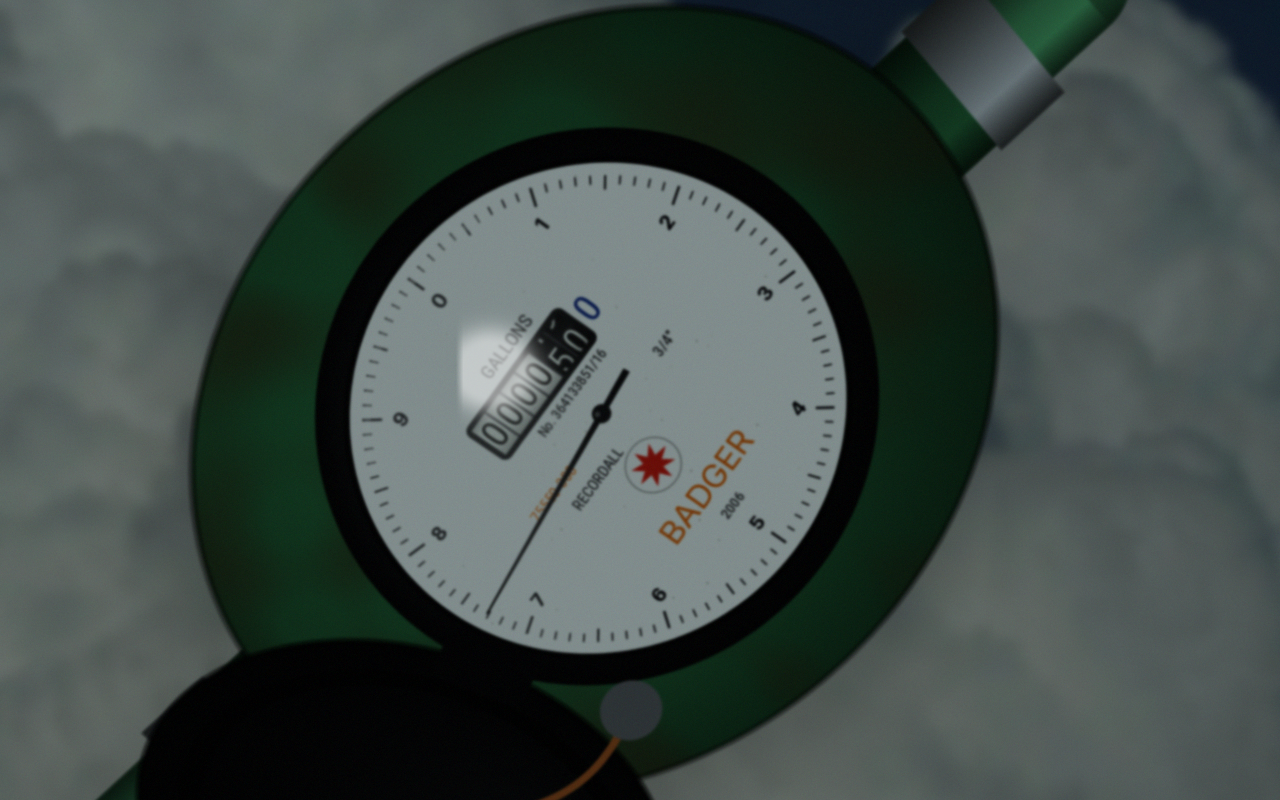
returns 497.3,gal
